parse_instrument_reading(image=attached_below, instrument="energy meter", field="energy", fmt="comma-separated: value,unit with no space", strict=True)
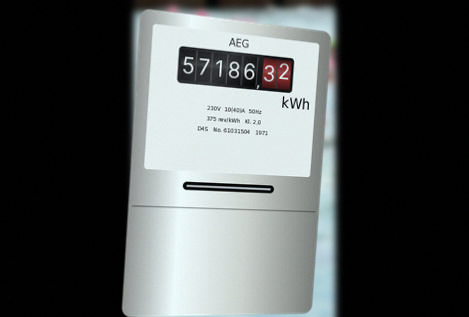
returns 57186.32,kWh
